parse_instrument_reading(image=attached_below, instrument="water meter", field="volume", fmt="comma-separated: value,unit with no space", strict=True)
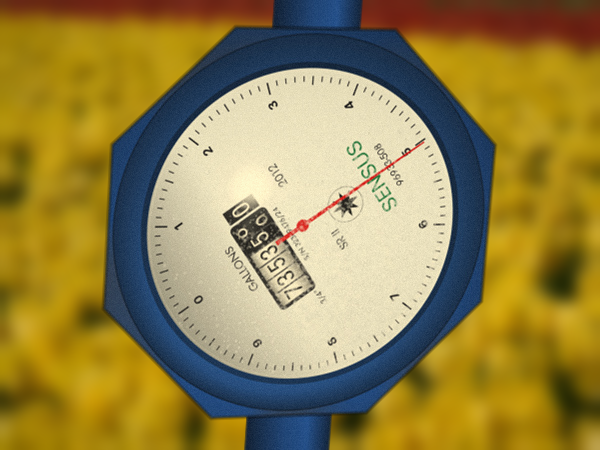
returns 7353585.0,gal
